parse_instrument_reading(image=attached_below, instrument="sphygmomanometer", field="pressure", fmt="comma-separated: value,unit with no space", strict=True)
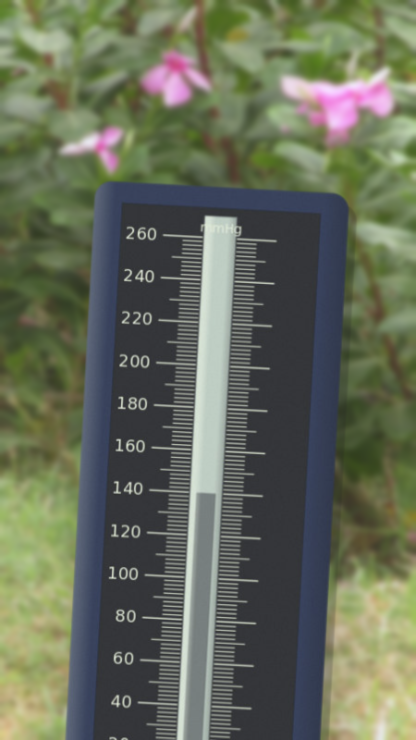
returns 140,mmHg
